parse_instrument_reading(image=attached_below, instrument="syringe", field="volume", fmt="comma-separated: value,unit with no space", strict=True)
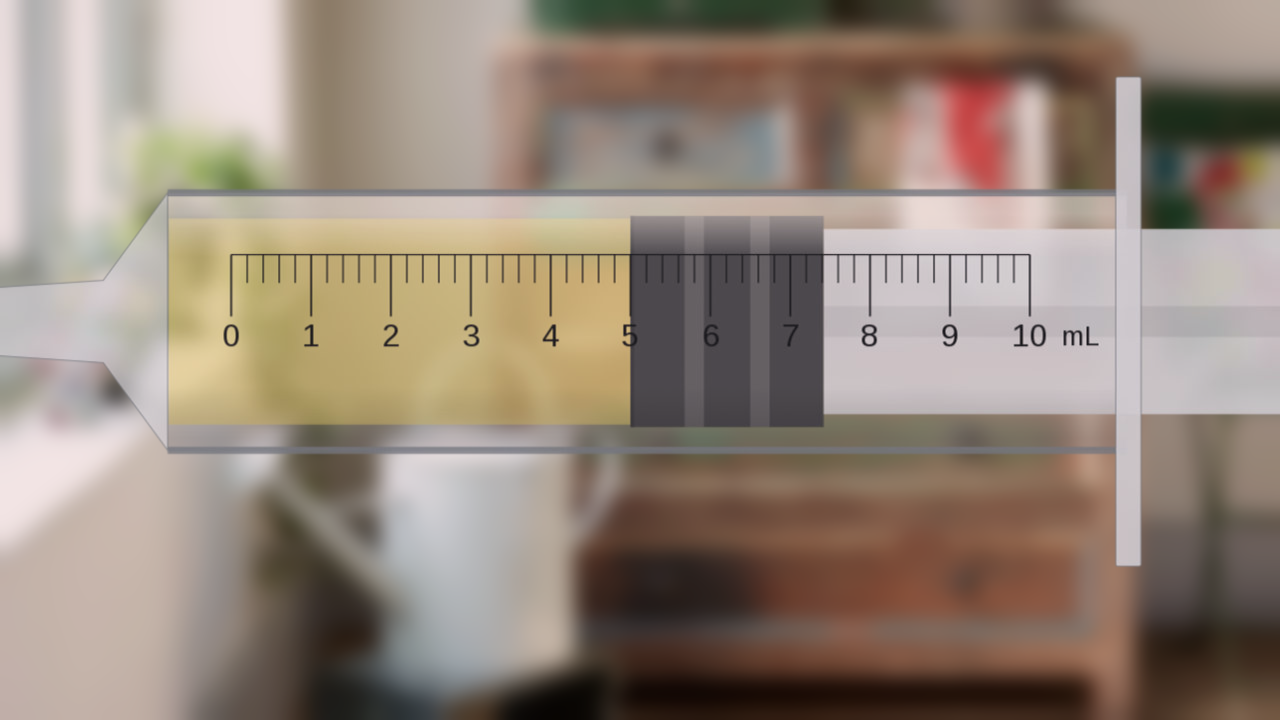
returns 5,mL
